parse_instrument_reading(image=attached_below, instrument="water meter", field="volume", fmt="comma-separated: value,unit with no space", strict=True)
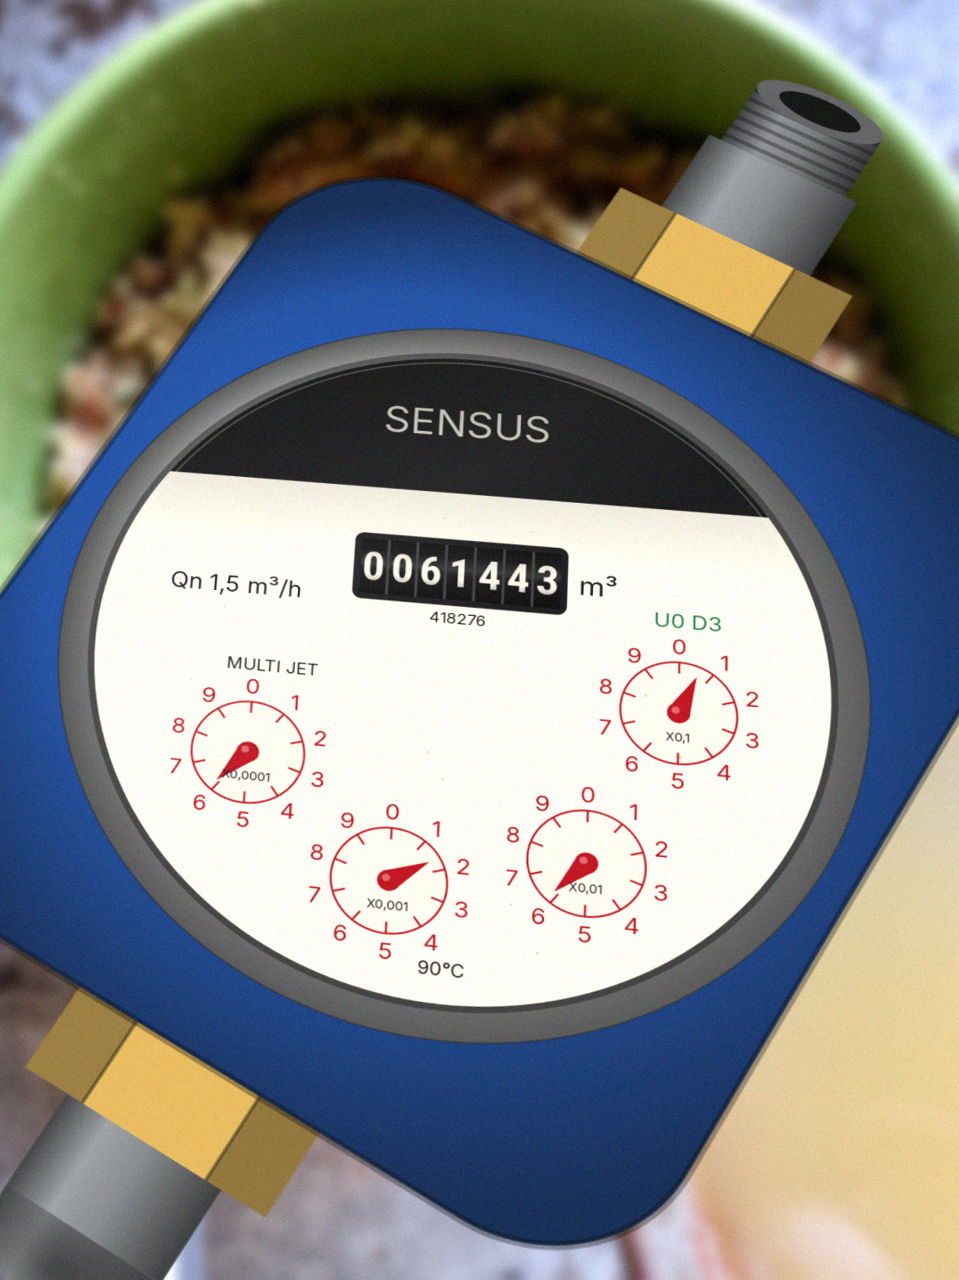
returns 61443.0616,m³
